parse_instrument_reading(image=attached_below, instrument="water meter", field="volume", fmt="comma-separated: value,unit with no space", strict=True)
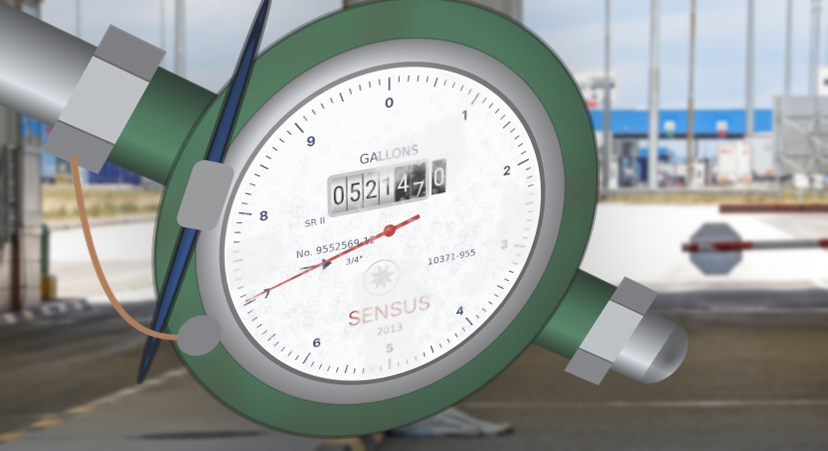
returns 521467.0,gal
